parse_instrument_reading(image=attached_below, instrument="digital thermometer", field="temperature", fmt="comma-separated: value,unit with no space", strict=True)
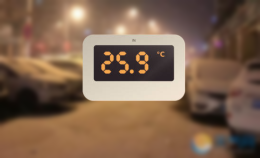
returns 25.9,°C
